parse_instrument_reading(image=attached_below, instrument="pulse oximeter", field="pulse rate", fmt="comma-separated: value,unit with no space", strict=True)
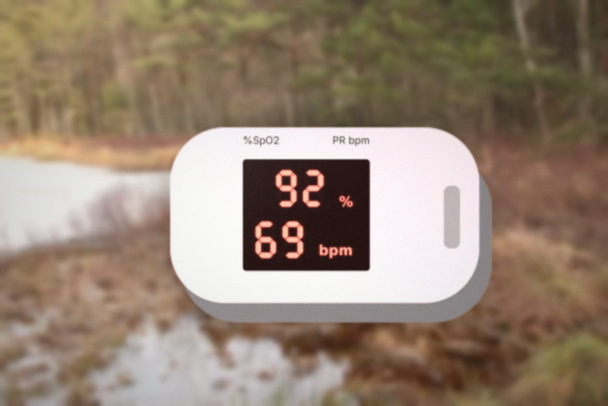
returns 69,bpm
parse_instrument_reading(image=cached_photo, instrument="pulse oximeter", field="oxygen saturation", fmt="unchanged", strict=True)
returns 92,%
